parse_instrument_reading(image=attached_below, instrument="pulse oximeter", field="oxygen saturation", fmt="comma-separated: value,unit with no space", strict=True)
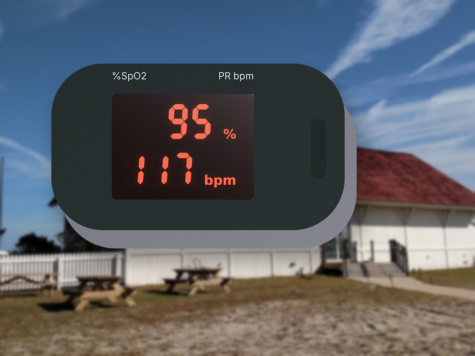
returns 95,%
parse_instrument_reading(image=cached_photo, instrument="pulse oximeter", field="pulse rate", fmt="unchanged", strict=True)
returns 117,bpm
